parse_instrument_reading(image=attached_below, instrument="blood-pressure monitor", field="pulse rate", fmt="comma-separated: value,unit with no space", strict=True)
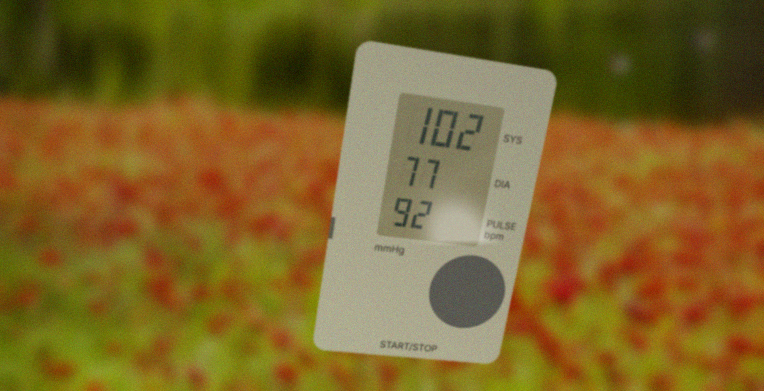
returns 92,bpm
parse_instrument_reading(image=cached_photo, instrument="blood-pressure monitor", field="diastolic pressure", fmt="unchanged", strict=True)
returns 77,mmHg
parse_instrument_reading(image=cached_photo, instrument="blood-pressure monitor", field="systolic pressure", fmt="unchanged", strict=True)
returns 102,mmHg
